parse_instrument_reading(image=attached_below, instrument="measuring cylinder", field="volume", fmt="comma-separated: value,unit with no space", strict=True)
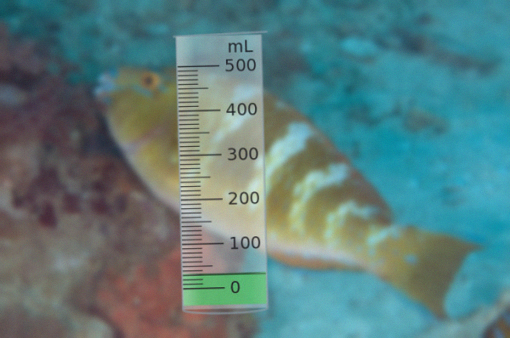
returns 30,mL
